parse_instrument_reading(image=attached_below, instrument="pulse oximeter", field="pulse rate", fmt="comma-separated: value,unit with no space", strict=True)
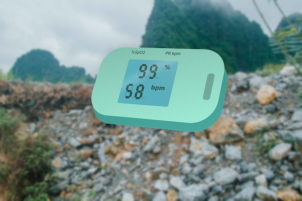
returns 58,bpm
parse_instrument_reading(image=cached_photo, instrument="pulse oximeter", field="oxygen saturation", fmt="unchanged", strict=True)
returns 99,%
